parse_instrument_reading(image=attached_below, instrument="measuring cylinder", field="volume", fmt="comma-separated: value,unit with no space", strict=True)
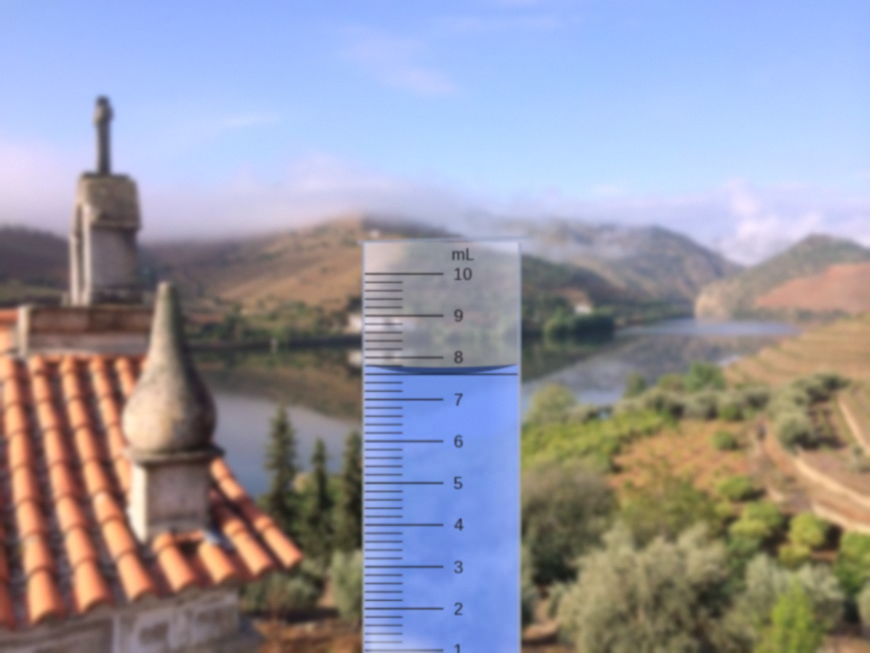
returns 7.6,mL
